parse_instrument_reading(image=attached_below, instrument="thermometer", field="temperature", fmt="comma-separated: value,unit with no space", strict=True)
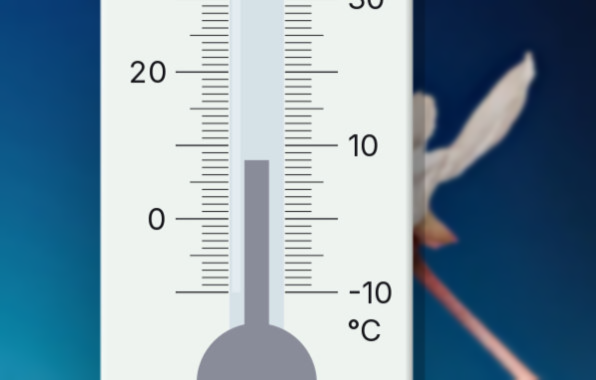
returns 8,°C
